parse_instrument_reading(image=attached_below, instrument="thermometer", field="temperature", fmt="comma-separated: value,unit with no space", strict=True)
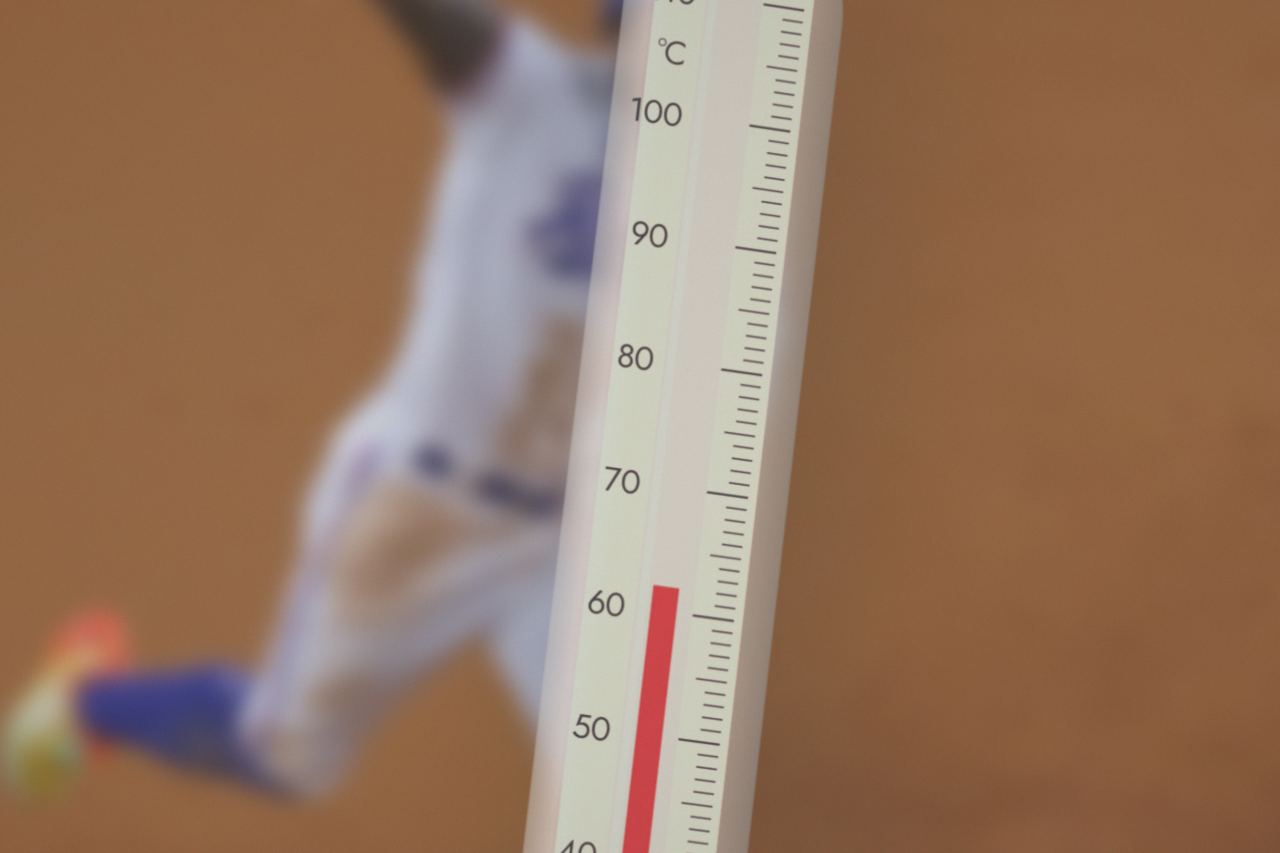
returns 62,°C
